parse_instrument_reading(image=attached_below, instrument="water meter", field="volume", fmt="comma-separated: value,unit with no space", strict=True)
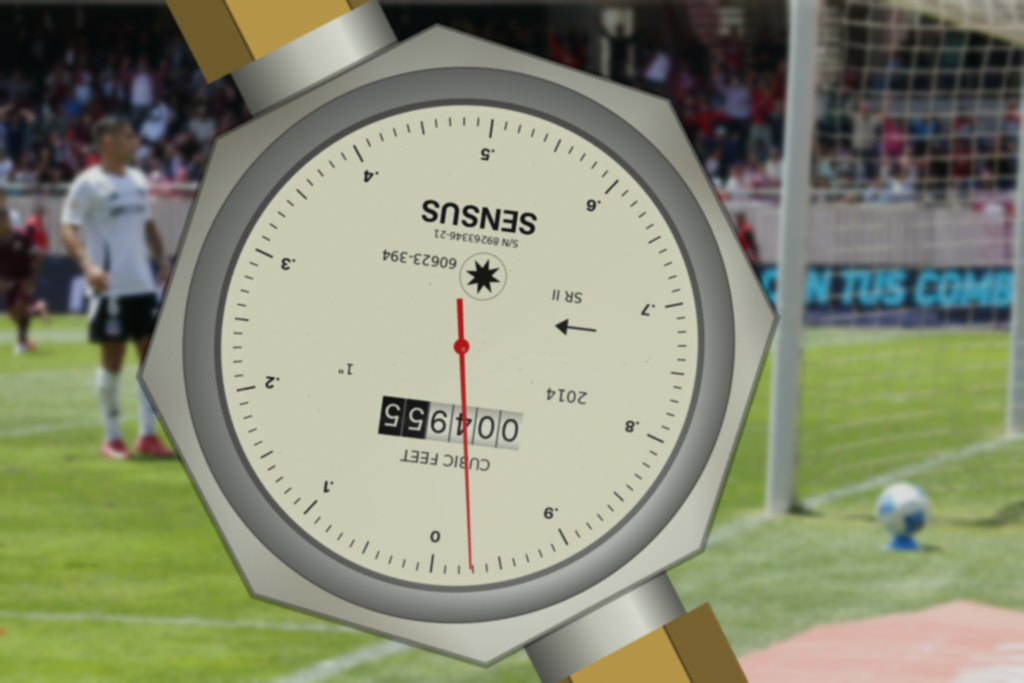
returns 4954.97,ft³
